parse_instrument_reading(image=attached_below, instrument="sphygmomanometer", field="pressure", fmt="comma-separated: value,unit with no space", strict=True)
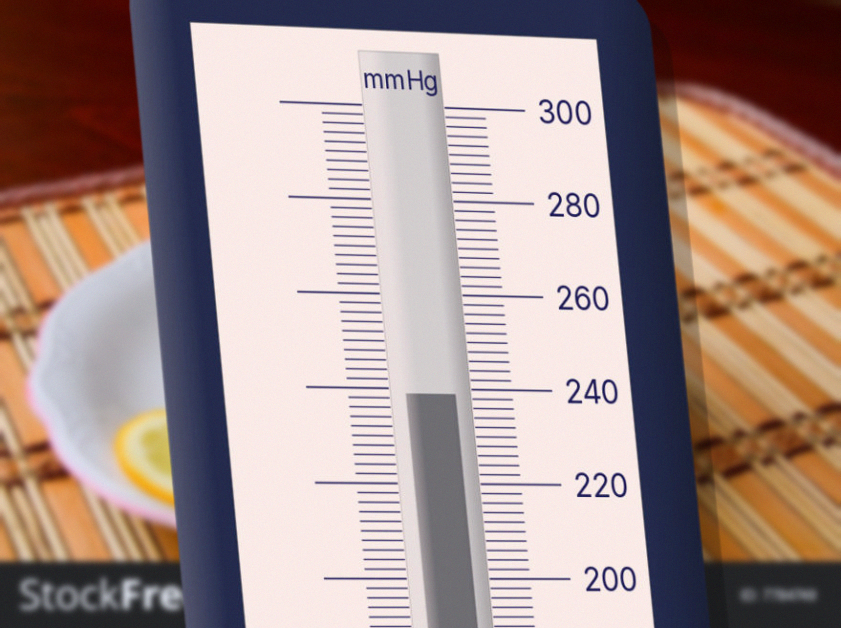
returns 239,mmHg
